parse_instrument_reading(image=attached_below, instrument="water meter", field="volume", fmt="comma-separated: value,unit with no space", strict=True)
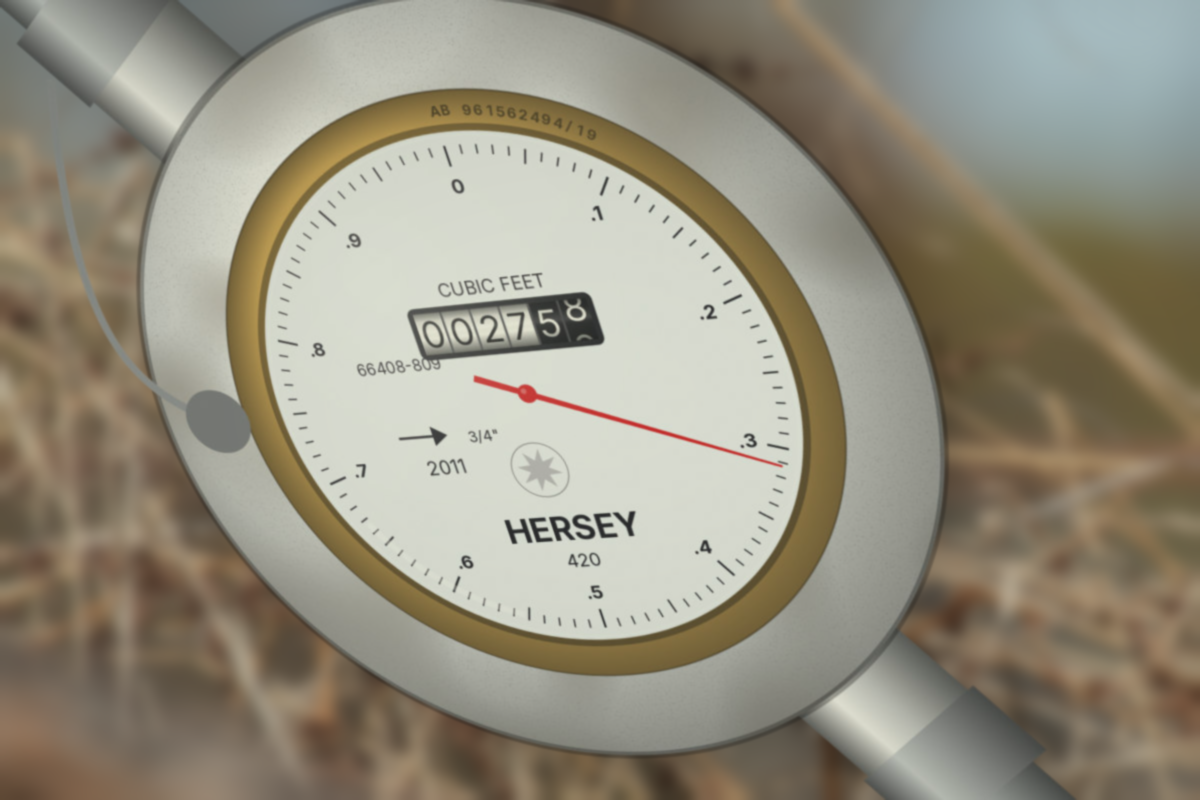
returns 2758.31,ft³
